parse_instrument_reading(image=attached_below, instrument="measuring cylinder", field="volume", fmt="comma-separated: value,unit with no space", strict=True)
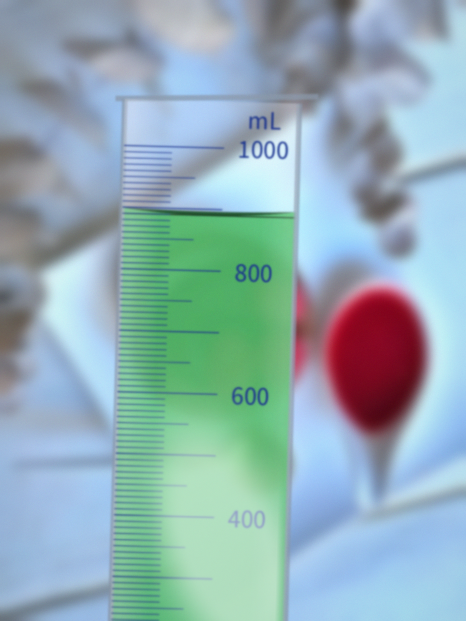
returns 890,mL
